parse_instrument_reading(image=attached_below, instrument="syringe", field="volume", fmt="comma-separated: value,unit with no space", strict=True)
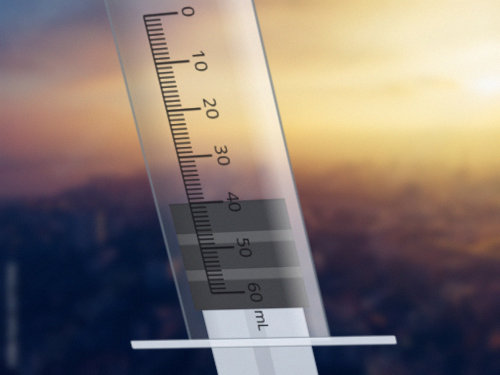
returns 40,mL
